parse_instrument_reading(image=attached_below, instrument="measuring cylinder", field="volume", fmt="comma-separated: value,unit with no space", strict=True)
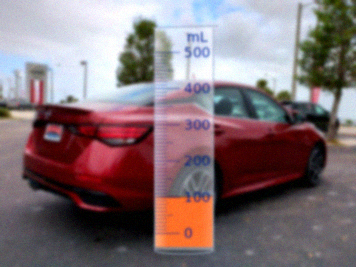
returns 100,mL
